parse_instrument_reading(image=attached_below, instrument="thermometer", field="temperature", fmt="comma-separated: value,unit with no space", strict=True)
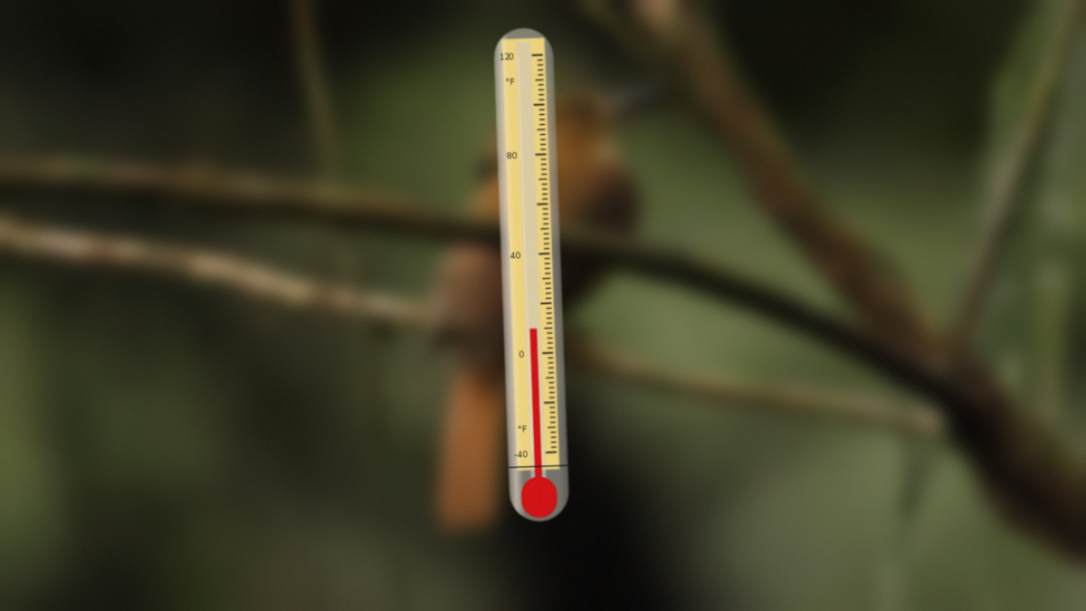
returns 10,°F
